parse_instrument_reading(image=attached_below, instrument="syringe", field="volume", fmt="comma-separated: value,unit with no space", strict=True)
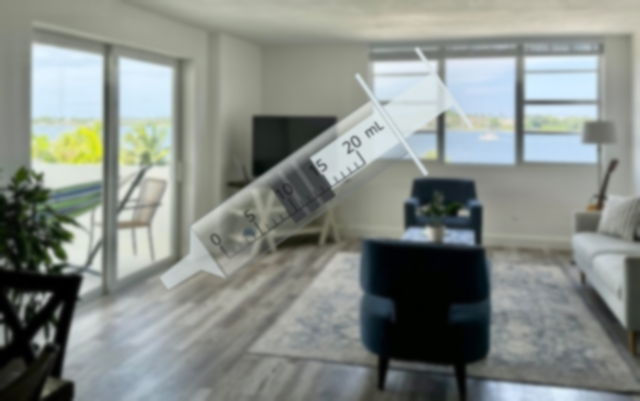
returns 9,mL
